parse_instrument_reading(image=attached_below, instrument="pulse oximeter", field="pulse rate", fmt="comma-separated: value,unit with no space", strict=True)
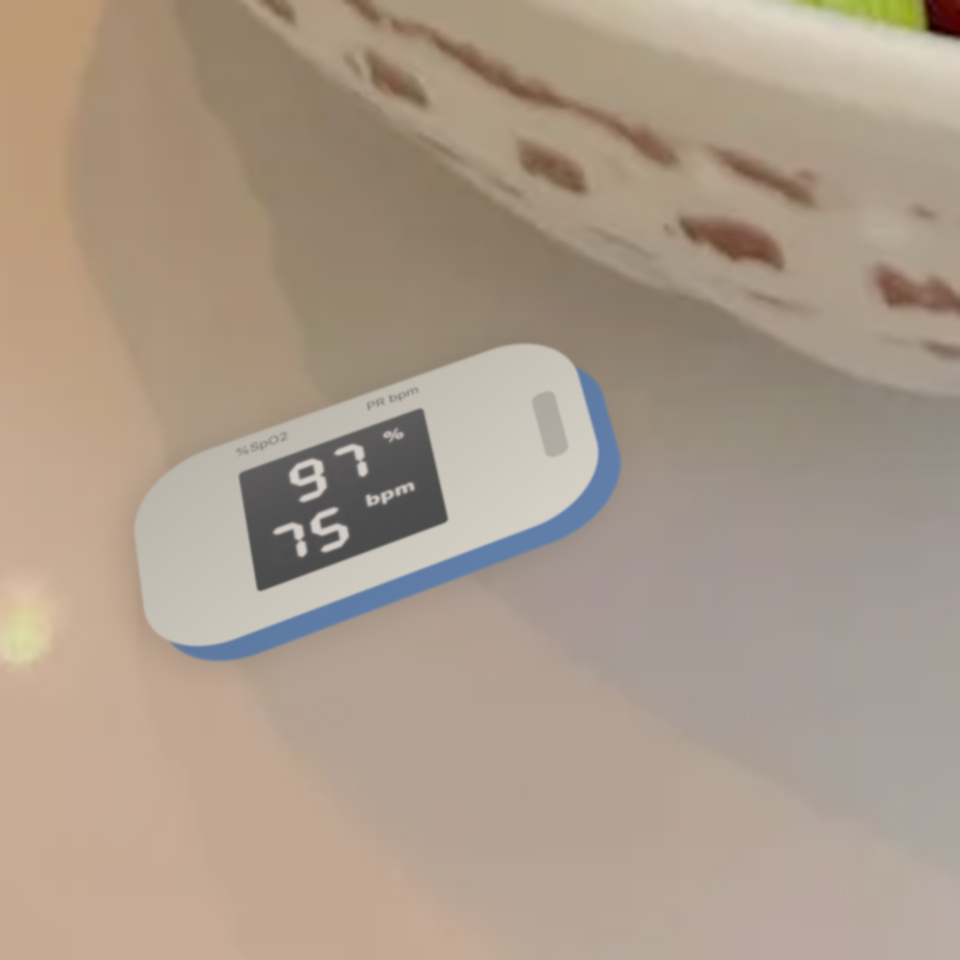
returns 75,bpm
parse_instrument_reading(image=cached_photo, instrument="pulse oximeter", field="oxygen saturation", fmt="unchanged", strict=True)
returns 97,%
